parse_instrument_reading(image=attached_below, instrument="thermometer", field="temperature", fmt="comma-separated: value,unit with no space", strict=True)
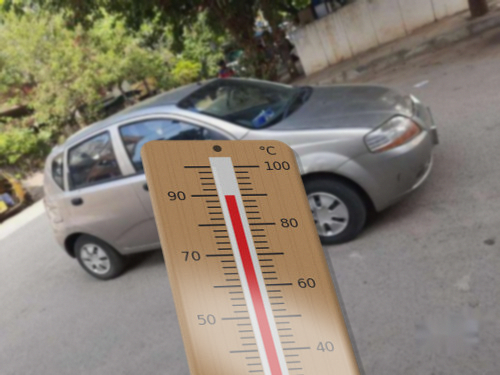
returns 90,°C
